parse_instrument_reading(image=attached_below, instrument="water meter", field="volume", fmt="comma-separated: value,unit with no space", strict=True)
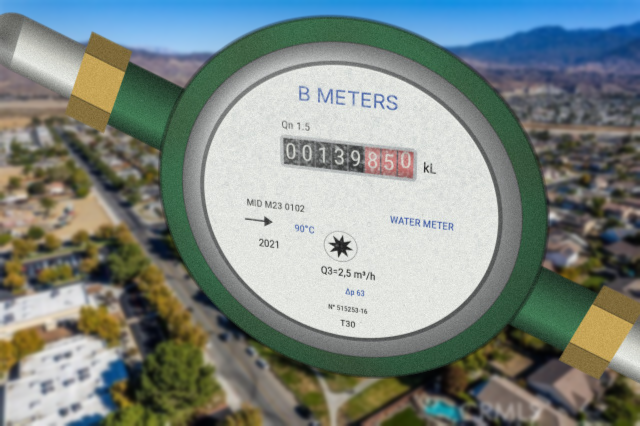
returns 139.850,kL
